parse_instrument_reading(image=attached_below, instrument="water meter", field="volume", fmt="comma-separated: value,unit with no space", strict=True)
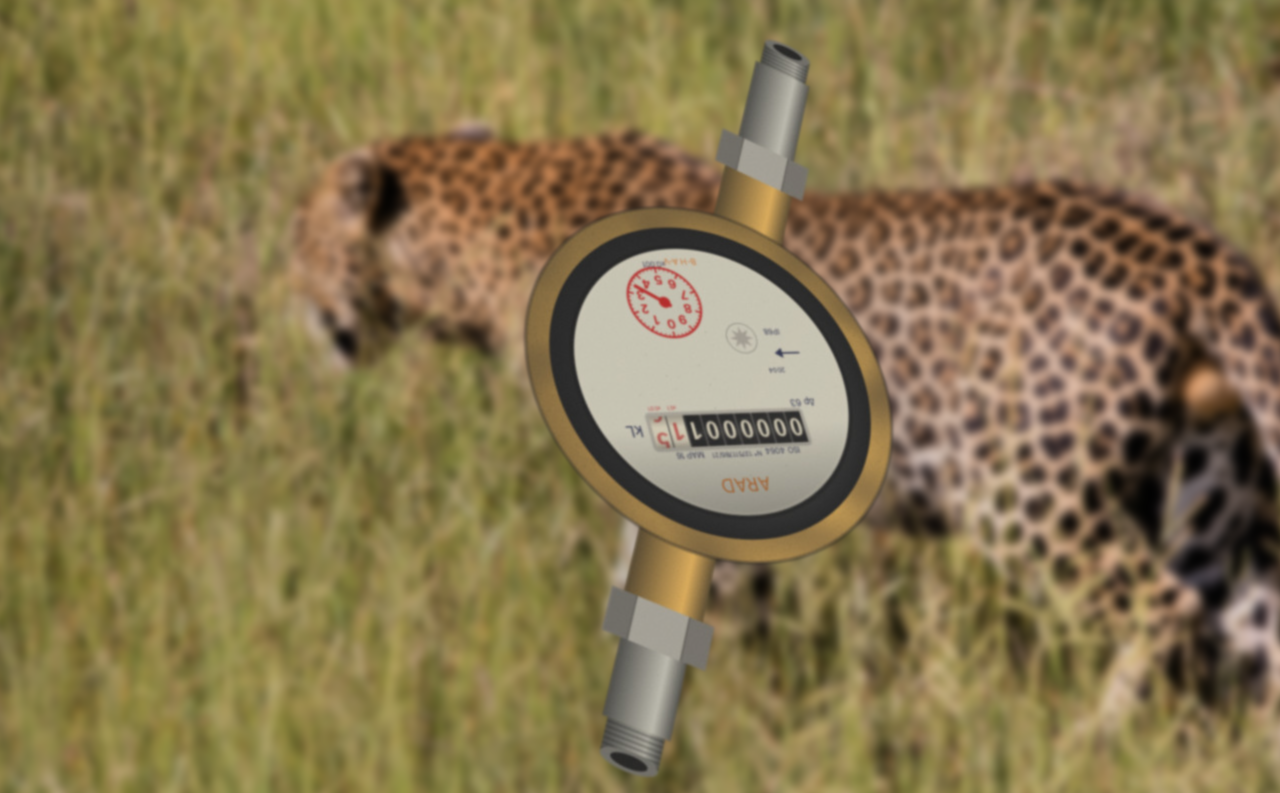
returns 1.153,kL
